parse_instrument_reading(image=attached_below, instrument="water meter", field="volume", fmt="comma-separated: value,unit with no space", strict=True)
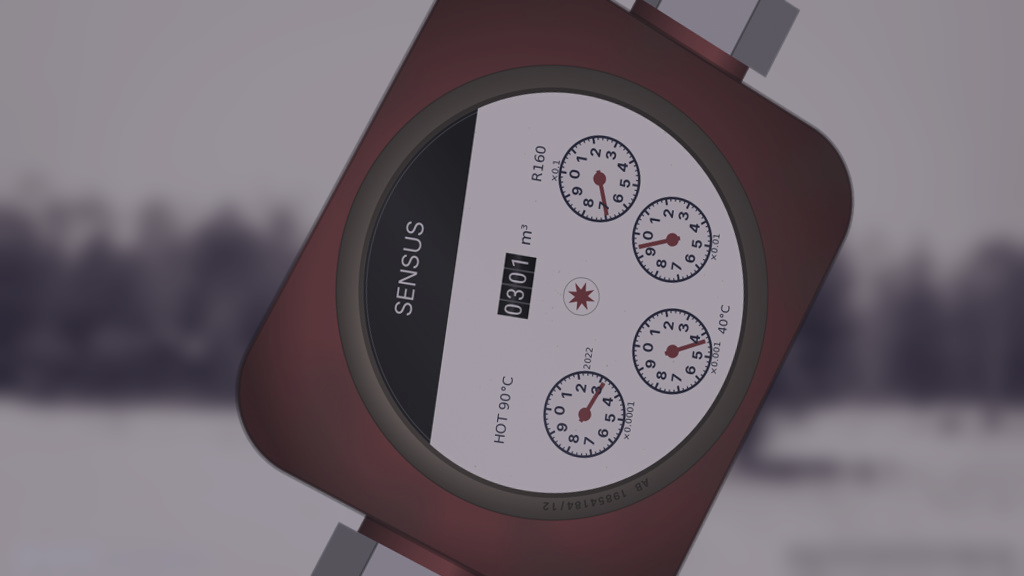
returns 301.6943,m³
